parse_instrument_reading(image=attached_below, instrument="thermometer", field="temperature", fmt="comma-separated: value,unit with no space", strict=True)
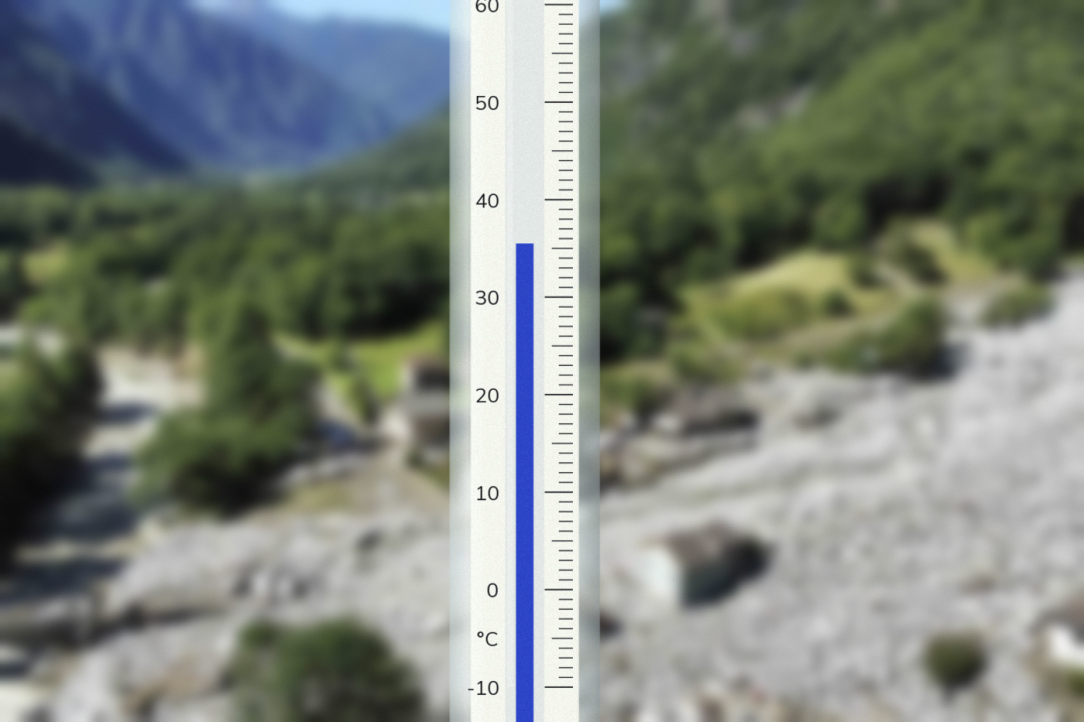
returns 35.5,°C
